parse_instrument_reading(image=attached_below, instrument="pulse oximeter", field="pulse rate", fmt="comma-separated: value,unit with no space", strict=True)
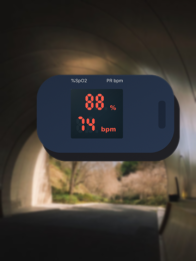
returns 74,bpm
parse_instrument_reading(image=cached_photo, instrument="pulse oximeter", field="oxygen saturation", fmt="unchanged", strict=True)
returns 88,%
